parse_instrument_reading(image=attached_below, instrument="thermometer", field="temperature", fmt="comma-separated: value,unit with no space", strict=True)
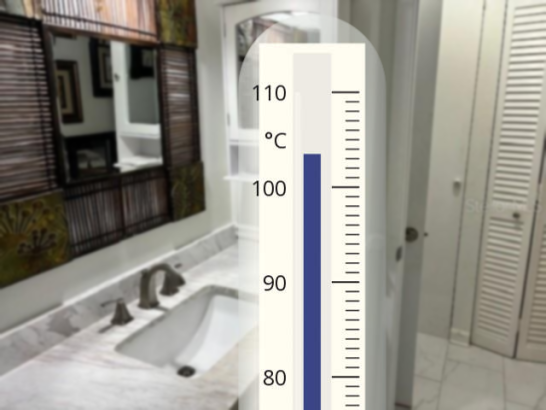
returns 103.5,°C
